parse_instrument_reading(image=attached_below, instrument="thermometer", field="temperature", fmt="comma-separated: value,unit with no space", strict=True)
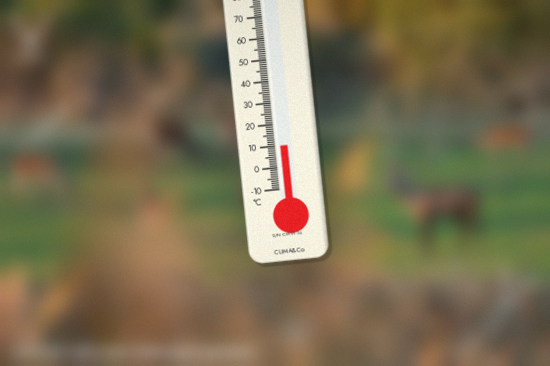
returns 10,°C
